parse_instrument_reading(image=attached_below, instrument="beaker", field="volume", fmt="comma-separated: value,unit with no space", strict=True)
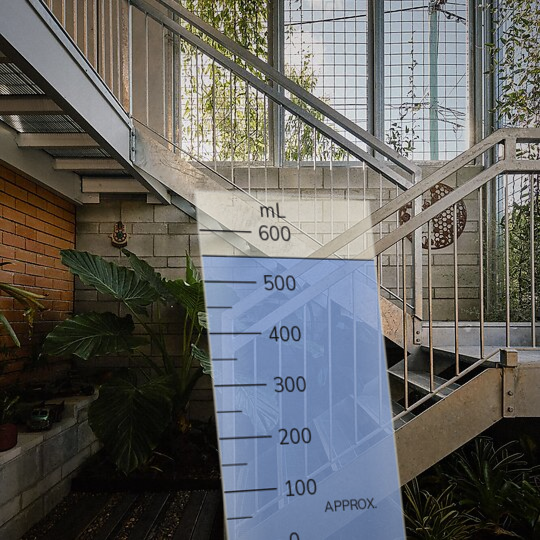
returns 550,mL
